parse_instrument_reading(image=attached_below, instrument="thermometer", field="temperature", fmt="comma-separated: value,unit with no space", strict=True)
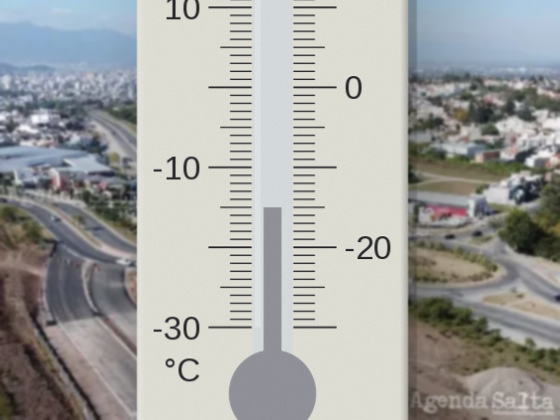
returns -15,°C
